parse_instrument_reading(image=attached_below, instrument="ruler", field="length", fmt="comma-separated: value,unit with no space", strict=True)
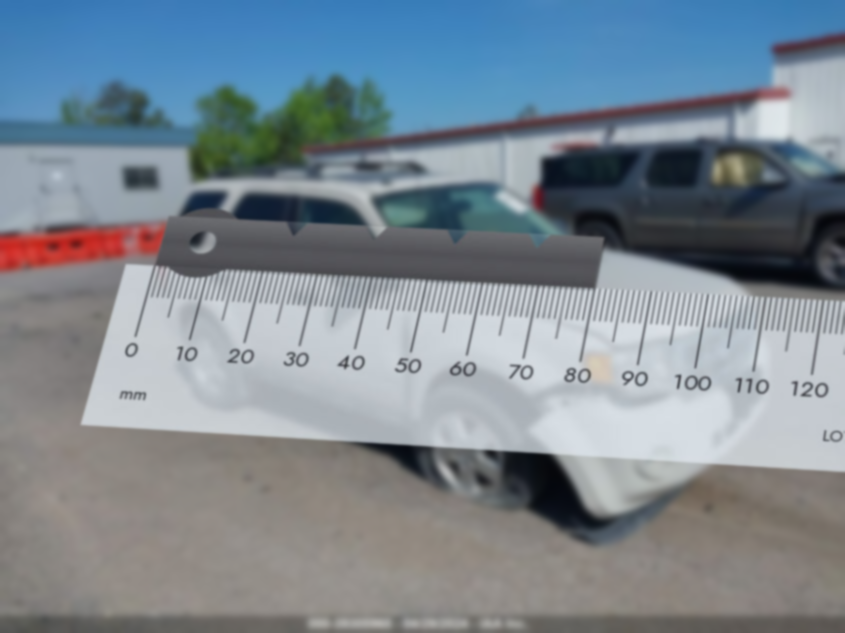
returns 80,mm
